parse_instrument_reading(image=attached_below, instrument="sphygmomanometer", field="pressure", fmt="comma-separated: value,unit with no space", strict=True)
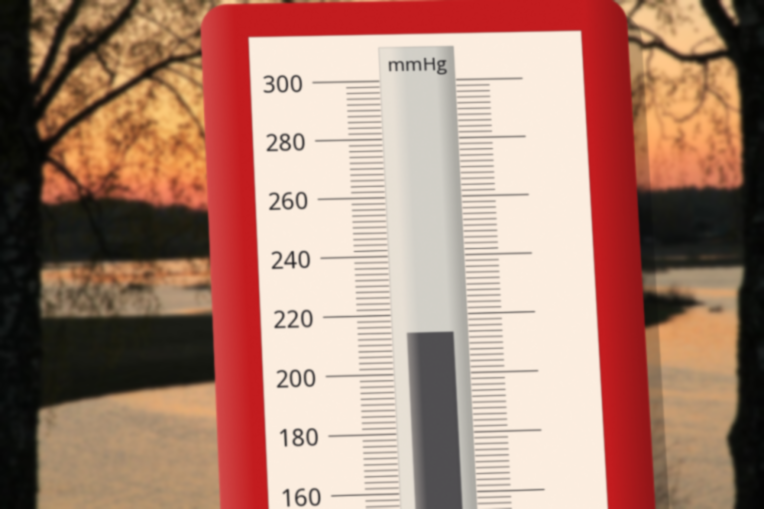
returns 214,mmHg
